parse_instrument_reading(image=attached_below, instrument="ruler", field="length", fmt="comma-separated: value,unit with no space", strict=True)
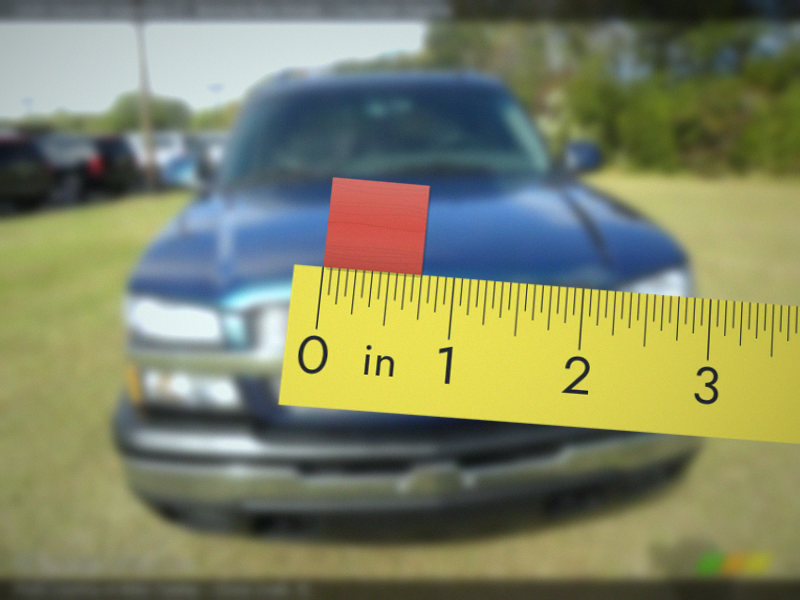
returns 0.75,in
